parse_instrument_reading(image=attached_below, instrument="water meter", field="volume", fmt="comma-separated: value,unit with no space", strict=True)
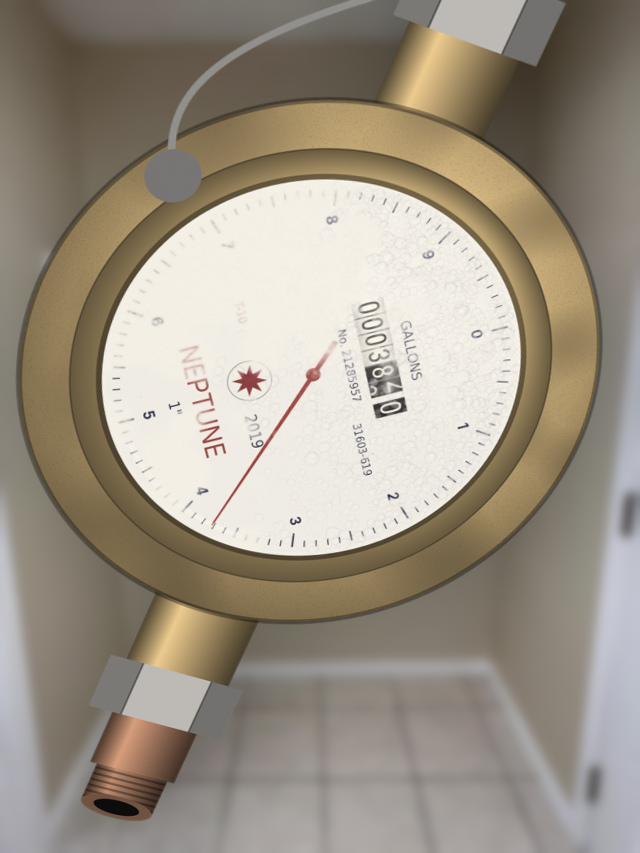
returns 3823.7,gal
